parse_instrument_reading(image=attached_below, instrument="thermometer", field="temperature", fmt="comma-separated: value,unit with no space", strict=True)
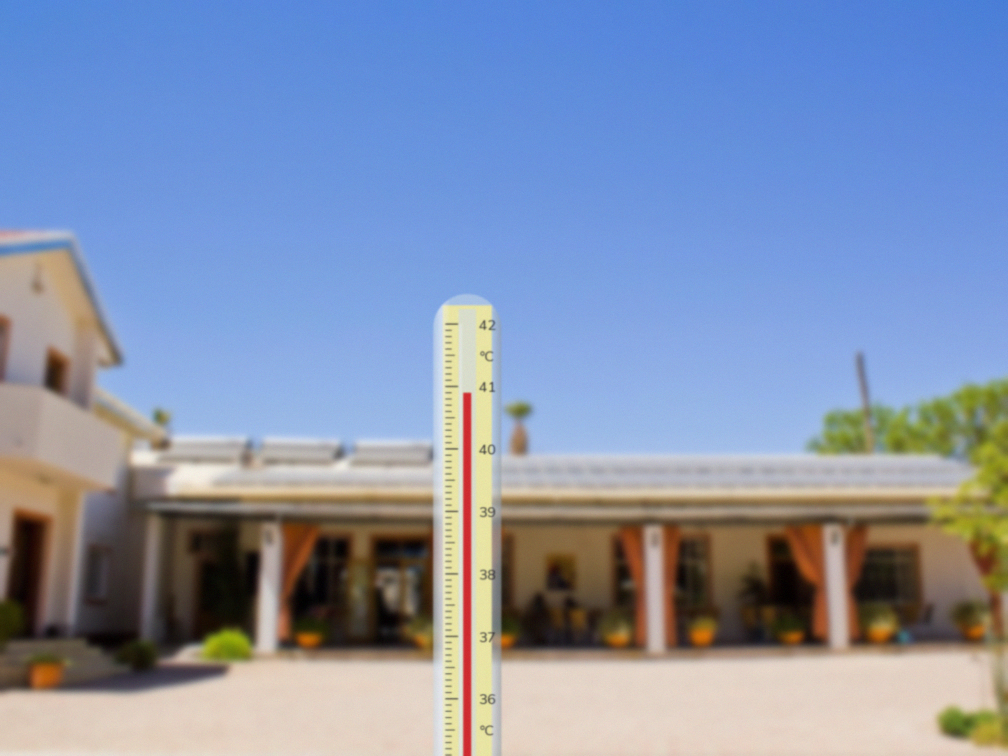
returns 40.9,°C
